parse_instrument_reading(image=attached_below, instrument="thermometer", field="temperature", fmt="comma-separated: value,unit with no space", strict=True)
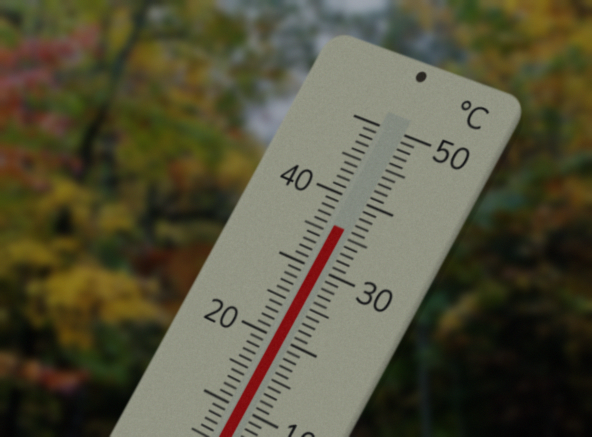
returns 36,°C
